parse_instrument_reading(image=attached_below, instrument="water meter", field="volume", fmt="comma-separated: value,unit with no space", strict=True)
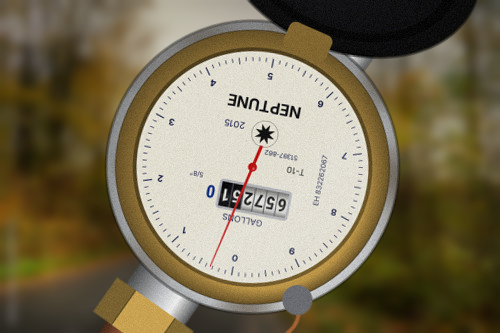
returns 6572510.3,gal
